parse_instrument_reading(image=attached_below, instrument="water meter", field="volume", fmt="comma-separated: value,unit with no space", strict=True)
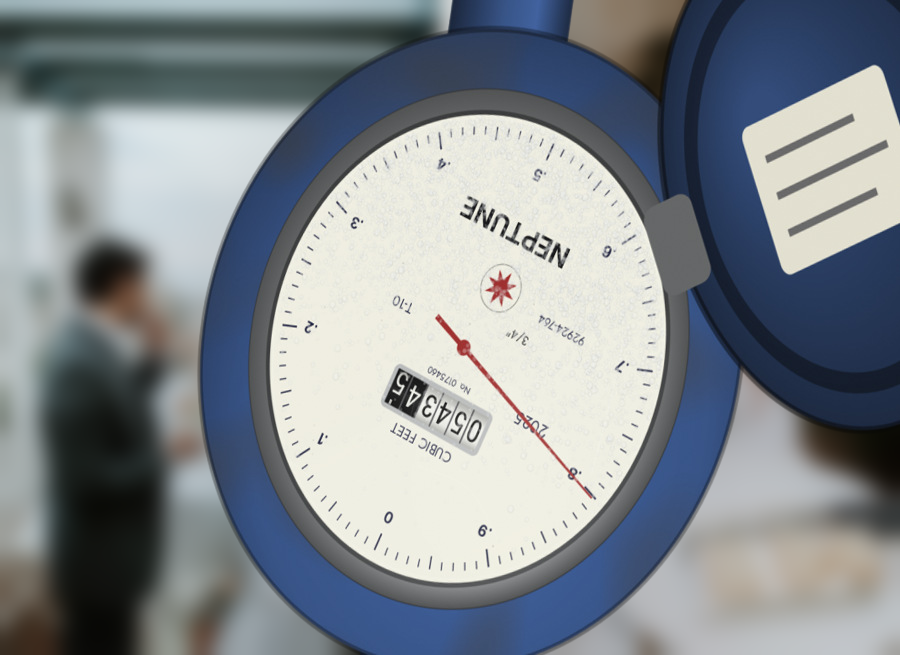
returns 54344.80,ft³
